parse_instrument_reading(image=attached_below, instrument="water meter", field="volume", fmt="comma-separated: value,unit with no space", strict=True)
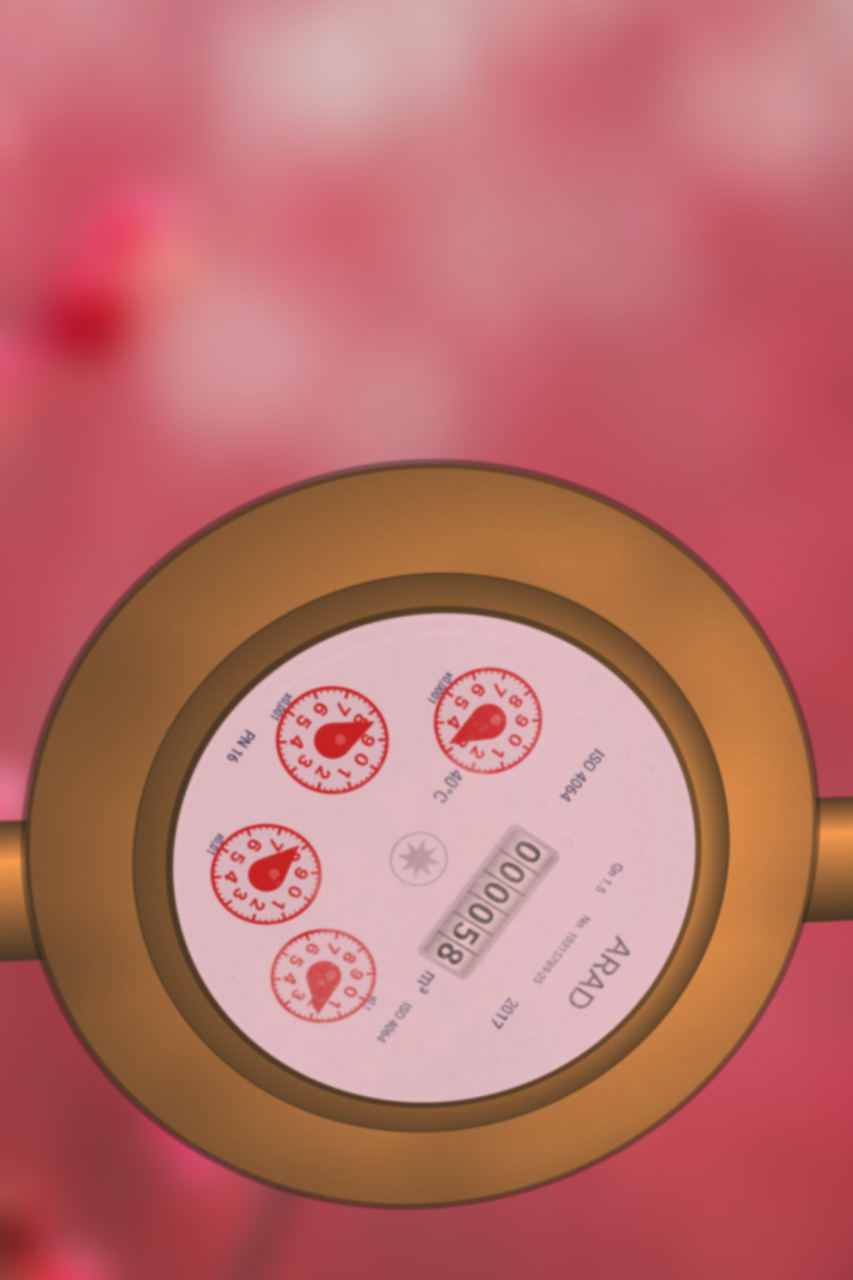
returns 58.1783,m³
